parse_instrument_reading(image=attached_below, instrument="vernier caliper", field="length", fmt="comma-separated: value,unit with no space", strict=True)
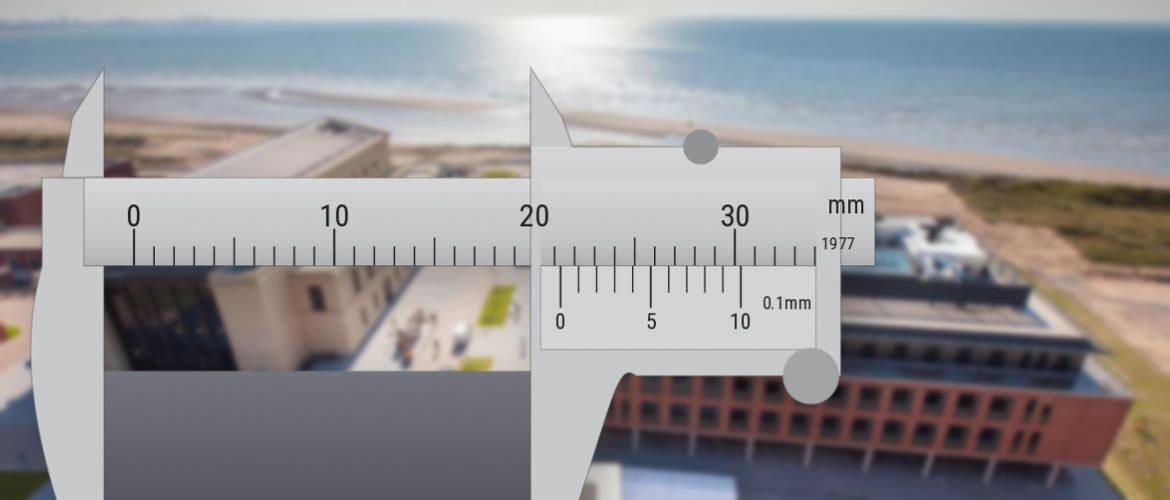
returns 21.3,mm
